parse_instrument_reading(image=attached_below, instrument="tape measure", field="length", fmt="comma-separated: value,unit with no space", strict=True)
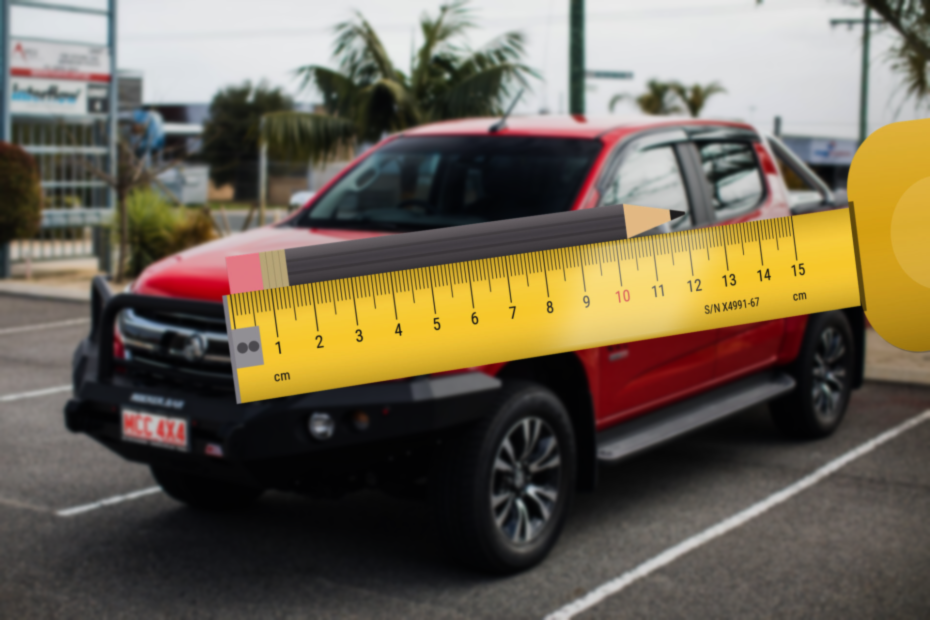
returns 12,cm
